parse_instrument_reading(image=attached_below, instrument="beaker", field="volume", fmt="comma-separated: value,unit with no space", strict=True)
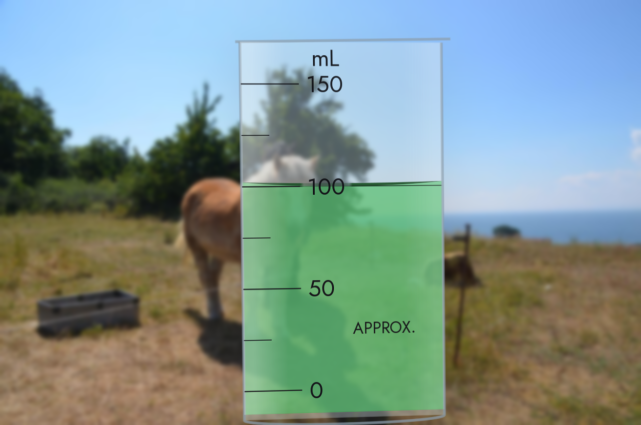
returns 100,mL
